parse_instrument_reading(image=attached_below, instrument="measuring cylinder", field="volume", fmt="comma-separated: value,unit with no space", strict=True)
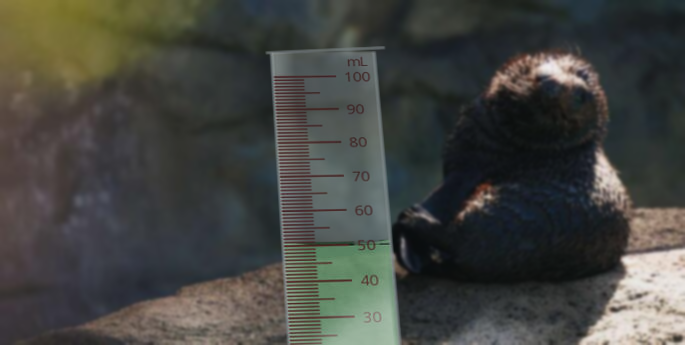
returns 50,mL
